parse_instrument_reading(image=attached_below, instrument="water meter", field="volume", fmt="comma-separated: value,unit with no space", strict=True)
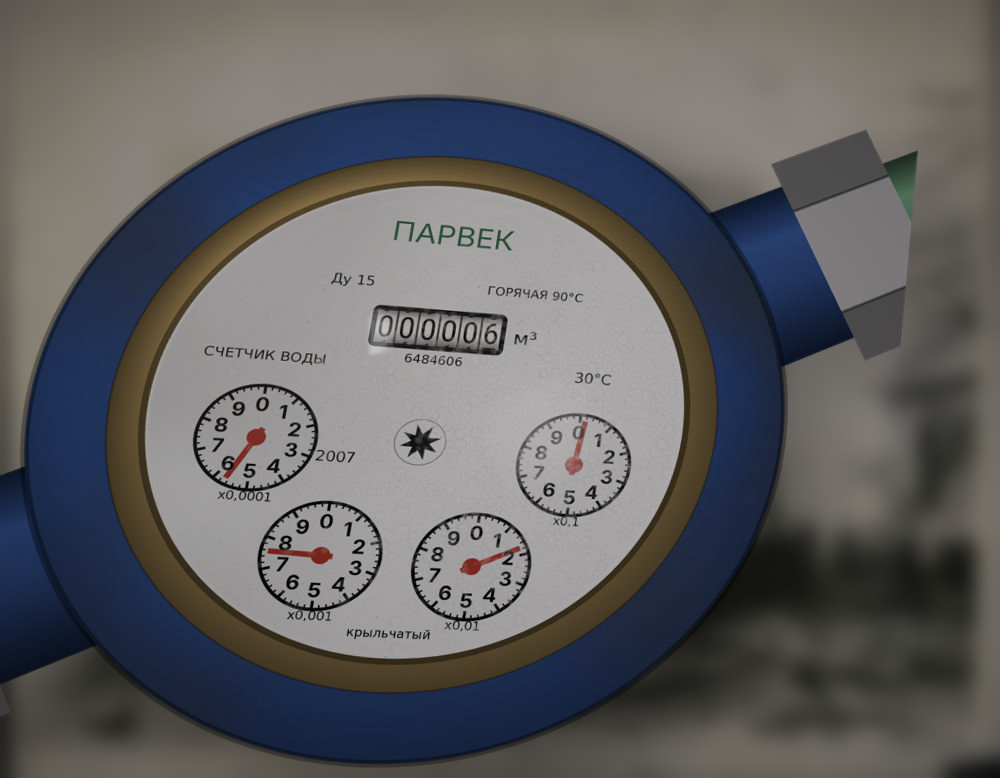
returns 6.0175,m³
